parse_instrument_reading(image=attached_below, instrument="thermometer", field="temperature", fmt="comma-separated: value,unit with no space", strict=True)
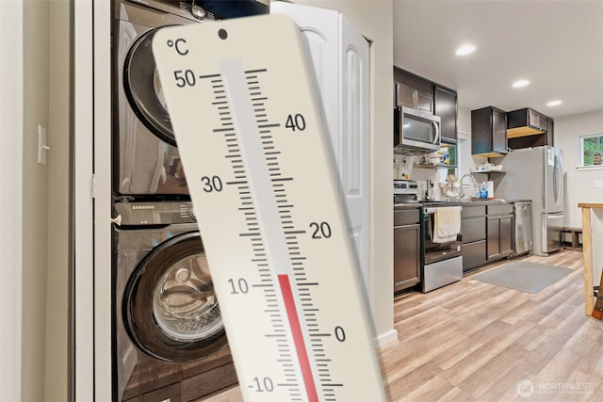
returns 12,°C
